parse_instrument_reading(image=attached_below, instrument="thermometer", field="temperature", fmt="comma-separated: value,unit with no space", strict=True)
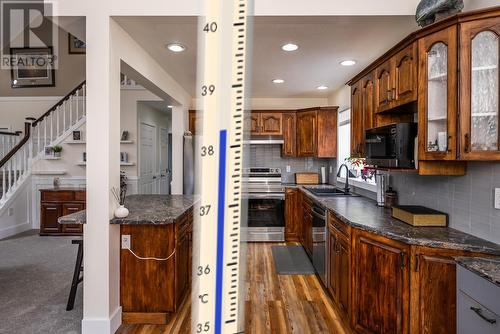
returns 38.3,°C
